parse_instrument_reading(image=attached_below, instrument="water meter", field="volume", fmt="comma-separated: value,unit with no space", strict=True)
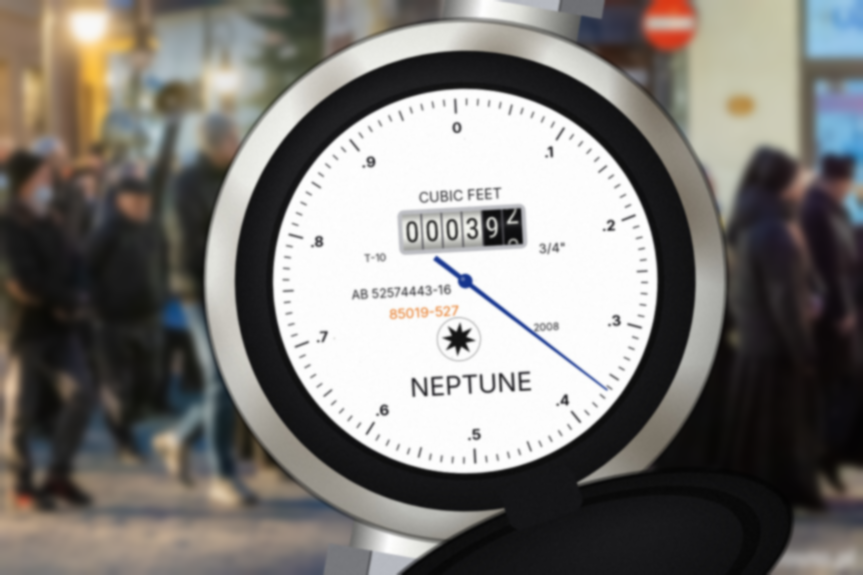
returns 392.36,ft³
